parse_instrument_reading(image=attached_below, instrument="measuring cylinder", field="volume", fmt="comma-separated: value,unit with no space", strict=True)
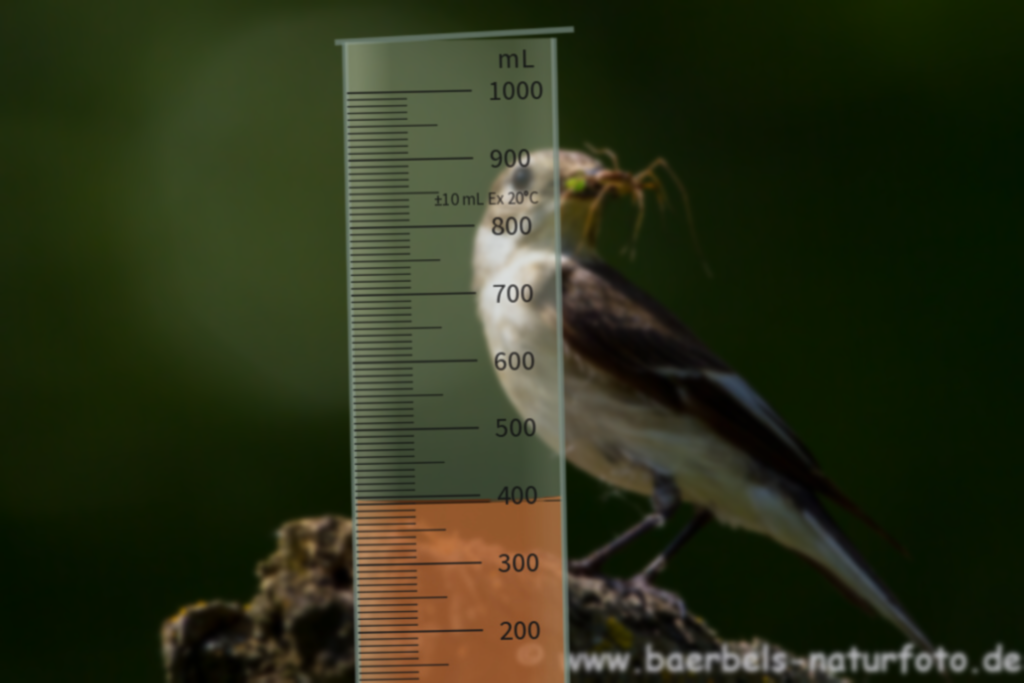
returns 390,mL
